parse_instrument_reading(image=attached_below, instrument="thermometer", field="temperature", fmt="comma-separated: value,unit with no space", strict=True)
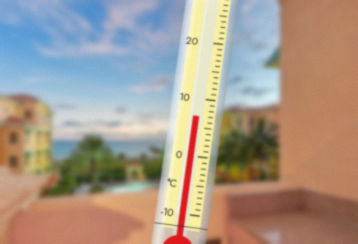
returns 7,°C
